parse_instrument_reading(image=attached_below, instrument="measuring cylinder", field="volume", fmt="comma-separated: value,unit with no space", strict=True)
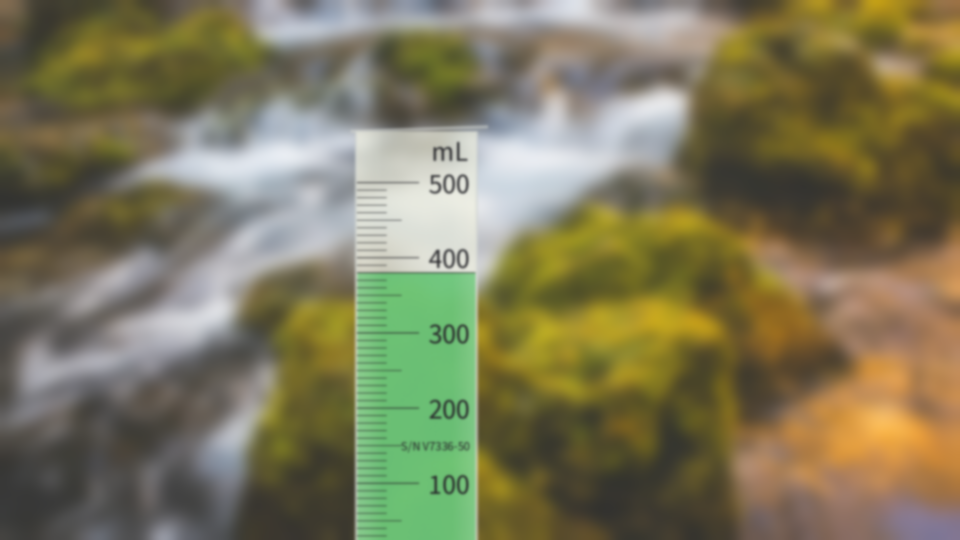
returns 380,mL
